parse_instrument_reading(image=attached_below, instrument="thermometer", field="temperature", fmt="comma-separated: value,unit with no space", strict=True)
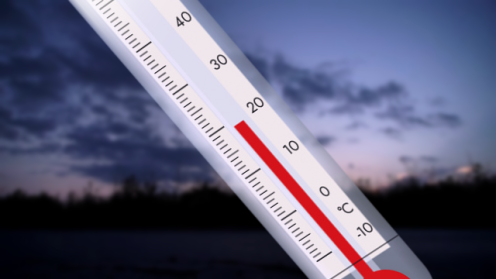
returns 19,°C
